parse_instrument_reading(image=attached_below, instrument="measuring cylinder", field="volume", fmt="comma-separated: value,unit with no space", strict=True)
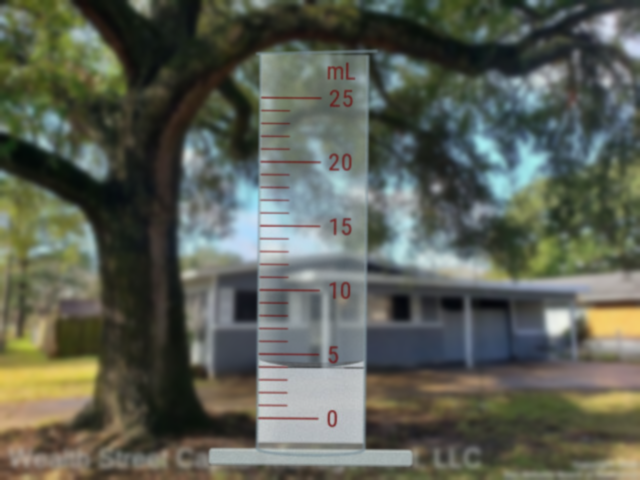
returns 4,mL
